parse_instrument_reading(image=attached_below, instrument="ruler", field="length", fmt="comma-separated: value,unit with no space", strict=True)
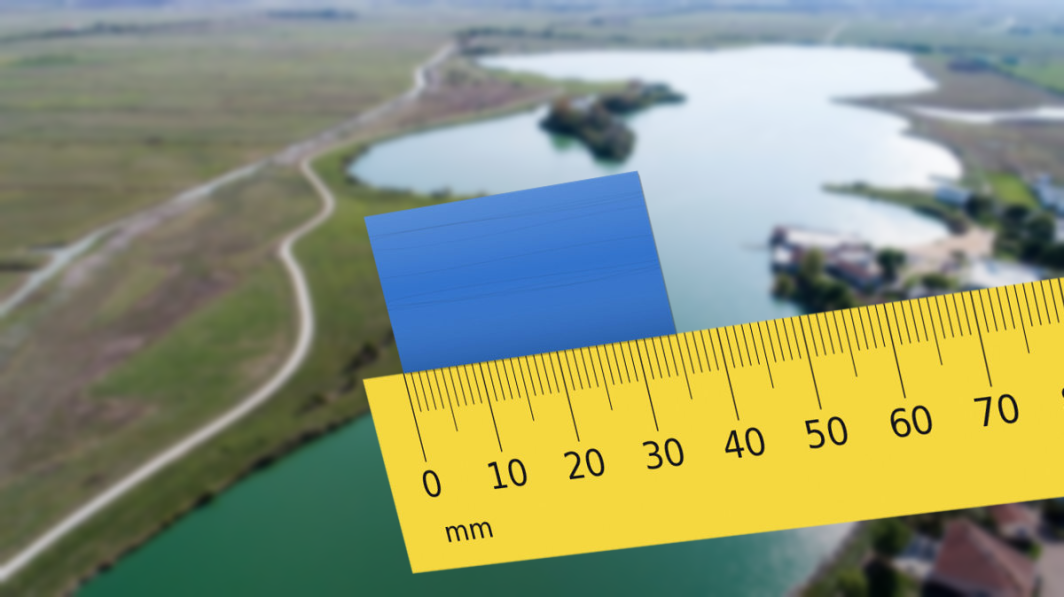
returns 35,mm
